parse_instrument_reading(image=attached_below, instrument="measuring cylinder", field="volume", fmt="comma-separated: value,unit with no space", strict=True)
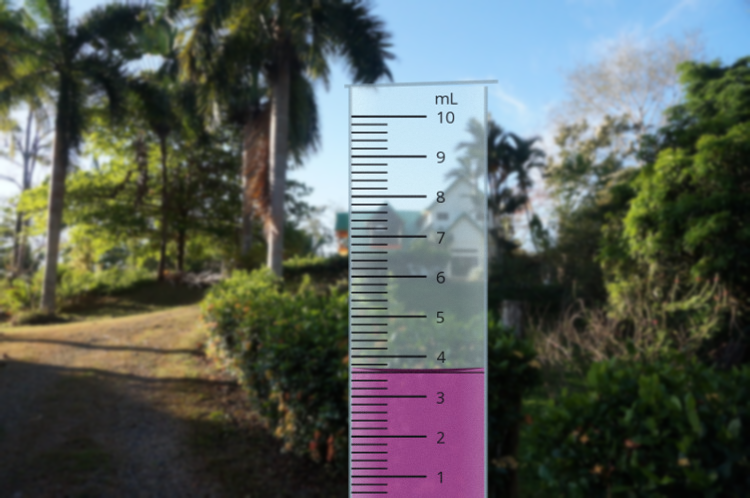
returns 3.6,mL
